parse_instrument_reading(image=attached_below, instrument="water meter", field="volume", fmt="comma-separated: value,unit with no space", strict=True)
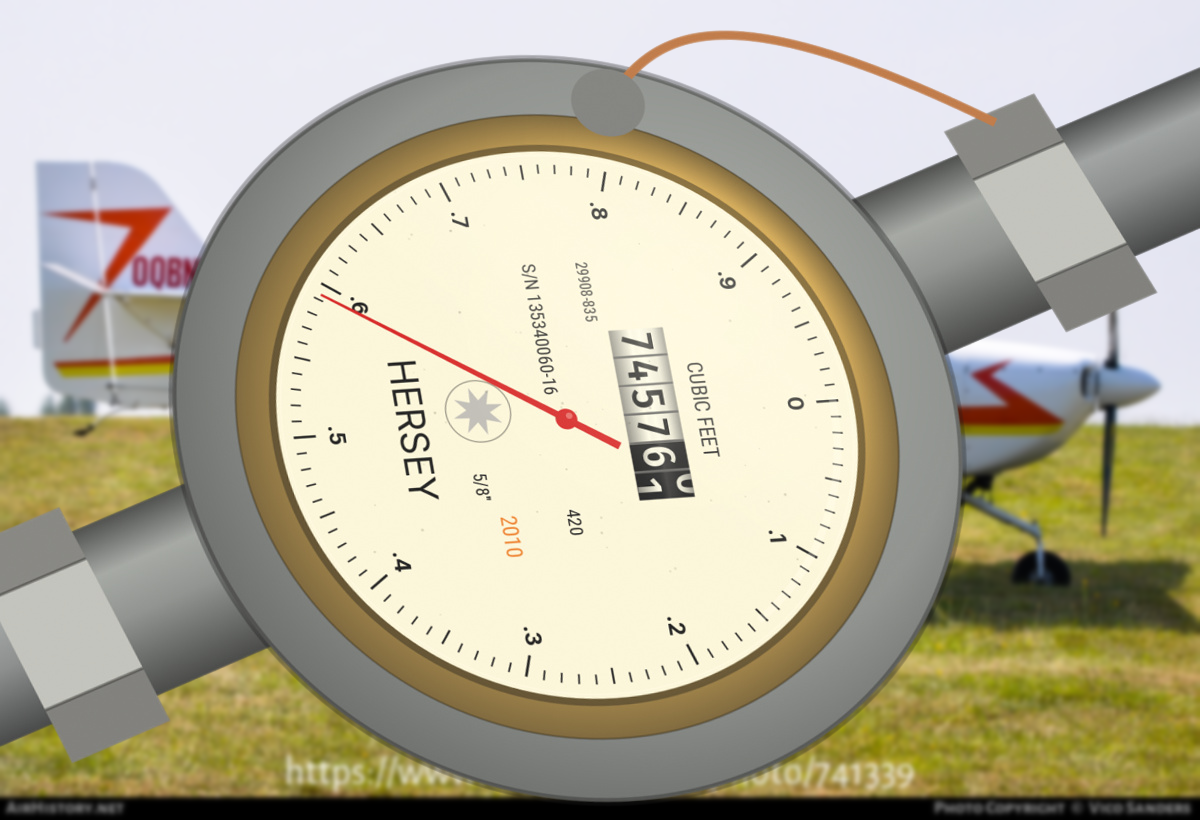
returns 745760.59,ft³
